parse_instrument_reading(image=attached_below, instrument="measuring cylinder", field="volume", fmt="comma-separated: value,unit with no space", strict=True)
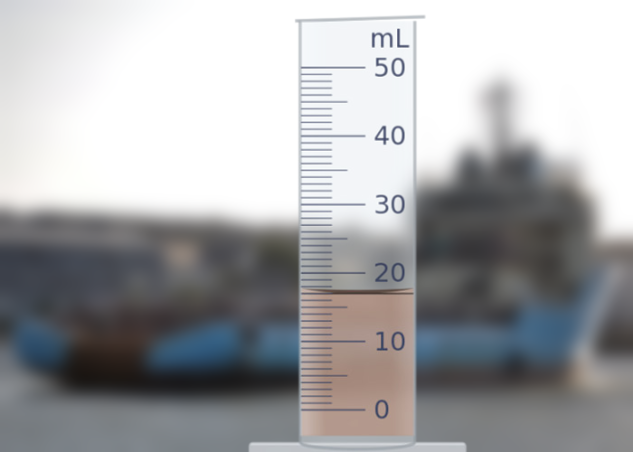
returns 17,mL
